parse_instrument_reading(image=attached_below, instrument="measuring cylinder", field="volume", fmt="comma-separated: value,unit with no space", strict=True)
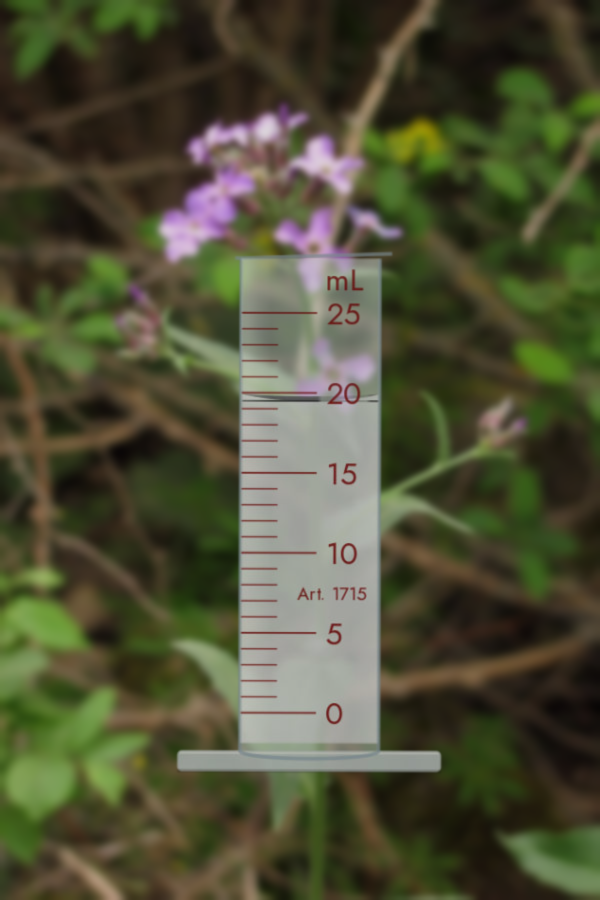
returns 19.5,mL
